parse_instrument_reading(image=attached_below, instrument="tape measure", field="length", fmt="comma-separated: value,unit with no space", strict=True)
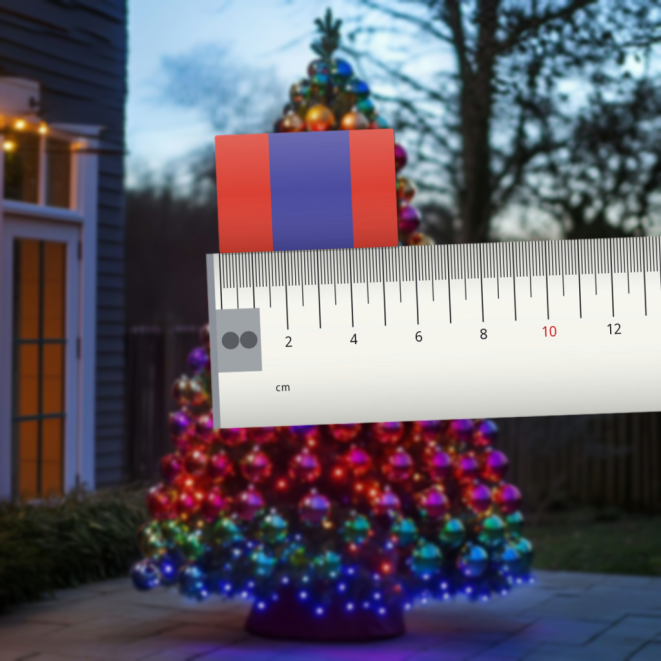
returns 5.5,cm
